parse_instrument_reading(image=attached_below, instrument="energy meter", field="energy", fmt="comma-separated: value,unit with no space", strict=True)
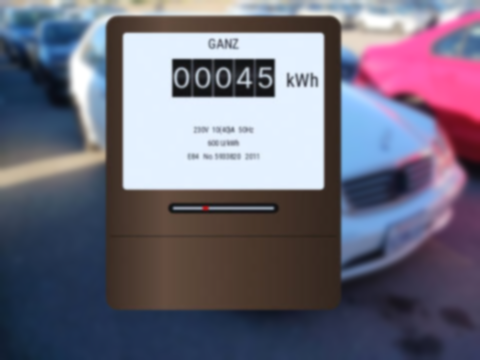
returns 45,kWh
